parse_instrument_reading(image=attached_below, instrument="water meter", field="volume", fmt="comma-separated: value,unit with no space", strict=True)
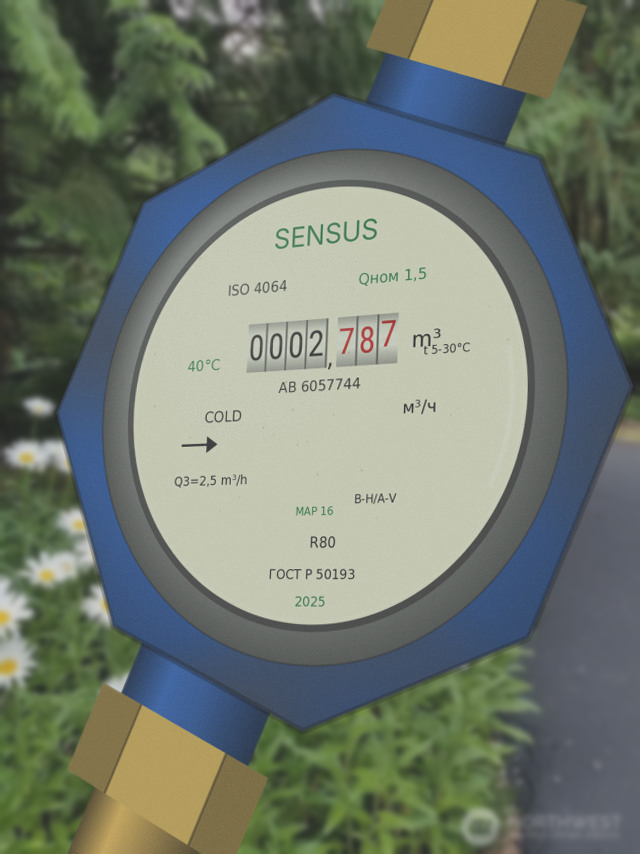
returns 2.787,m³
